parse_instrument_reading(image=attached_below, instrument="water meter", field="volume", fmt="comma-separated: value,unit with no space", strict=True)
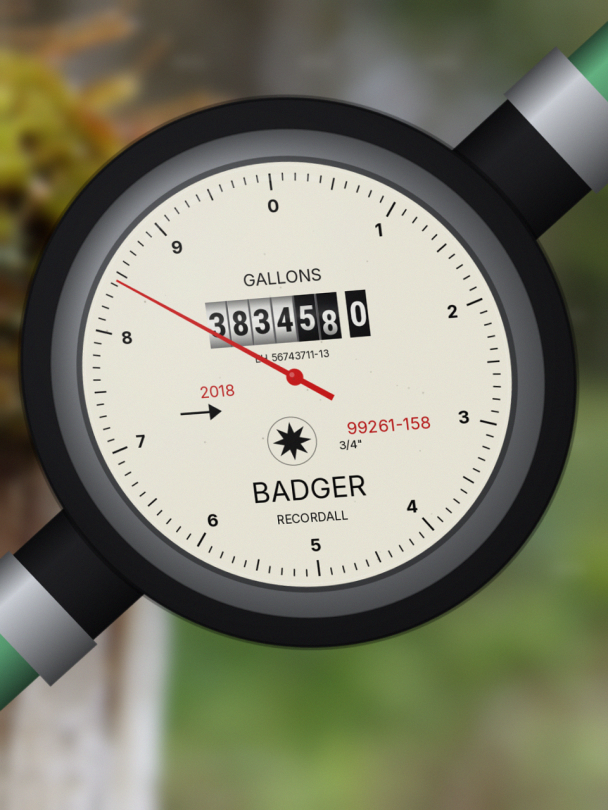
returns 3834578.4,gal
